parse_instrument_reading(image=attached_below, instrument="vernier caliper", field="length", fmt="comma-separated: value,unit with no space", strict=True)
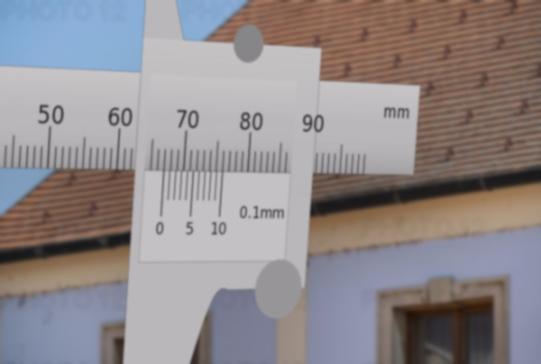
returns 67.0,mm
